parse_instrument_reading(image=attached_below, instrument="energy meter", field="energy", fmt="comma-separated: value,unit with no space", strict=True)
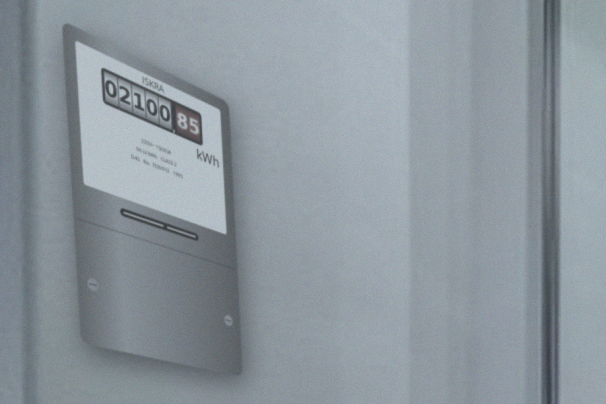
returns 2100.85,kWh
